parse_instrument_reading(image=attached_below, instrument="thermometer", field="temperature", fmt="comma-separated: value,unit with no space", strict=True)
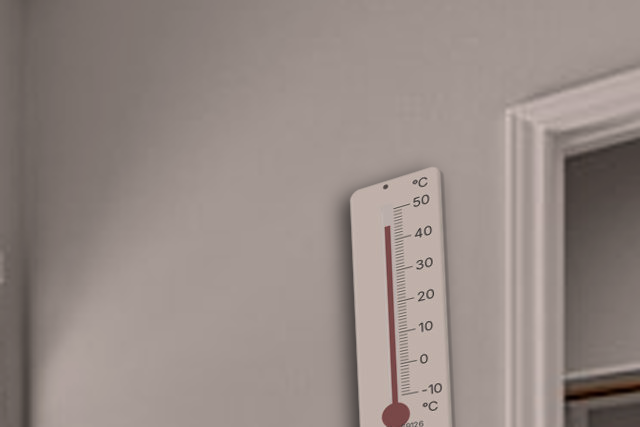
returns 45,°C
